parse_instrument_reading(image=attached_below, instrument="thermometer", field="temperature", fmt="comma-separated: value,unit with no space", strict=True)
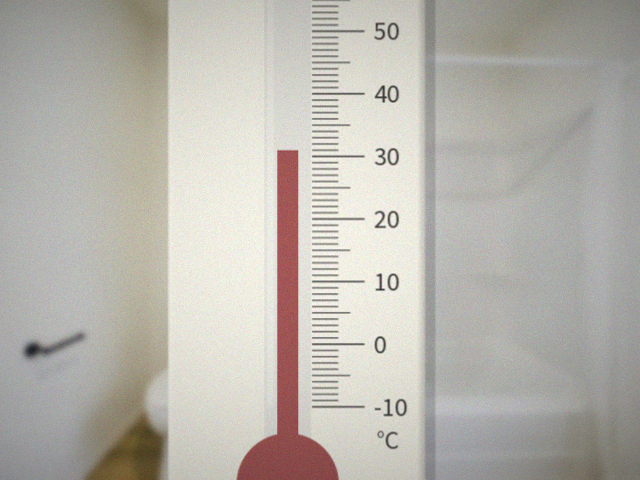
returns 31,°C
